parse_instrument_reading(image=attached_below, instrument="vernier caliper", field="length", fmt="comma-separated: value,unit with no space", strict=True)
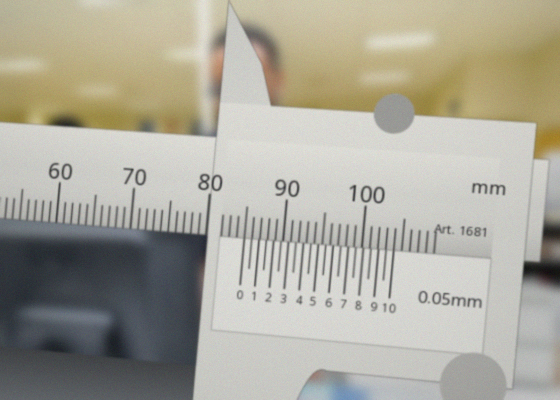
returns 85.0,mm
